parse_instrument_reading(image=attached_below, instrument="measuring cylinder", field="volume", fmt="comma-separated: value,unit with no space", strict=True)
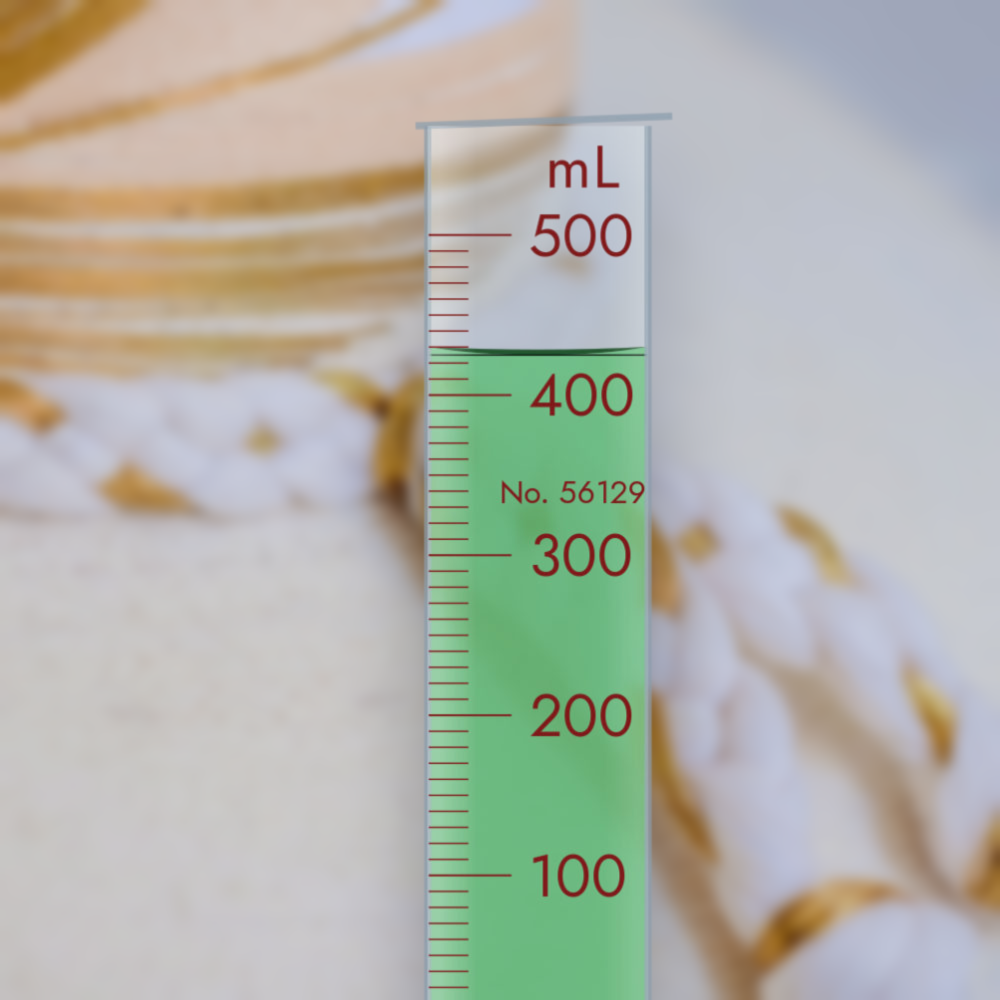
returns 425,mL
